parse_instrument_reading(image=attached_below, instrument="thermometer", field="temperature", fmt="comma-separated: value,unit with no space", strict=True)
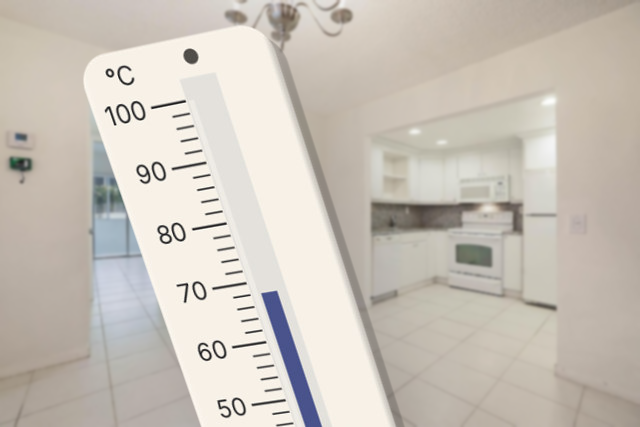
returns 68,°C
